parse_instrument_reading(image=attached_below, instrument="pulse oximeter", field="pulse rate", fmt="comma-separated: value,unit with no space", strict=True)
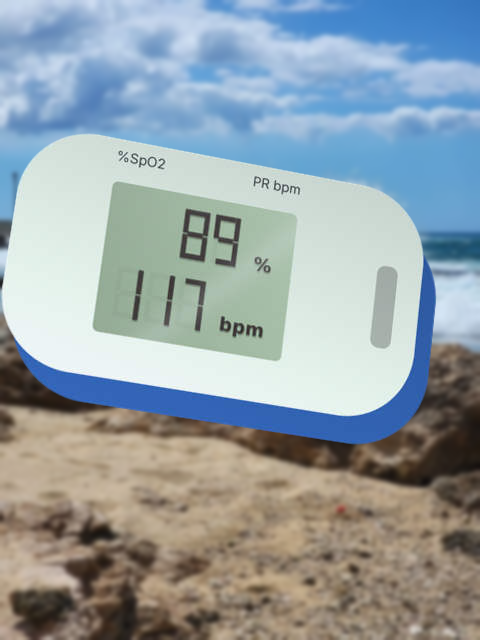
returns 117,bpm
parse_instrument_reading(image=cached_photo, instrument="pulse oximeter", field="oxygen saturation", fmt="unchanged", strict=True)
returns 89,%
